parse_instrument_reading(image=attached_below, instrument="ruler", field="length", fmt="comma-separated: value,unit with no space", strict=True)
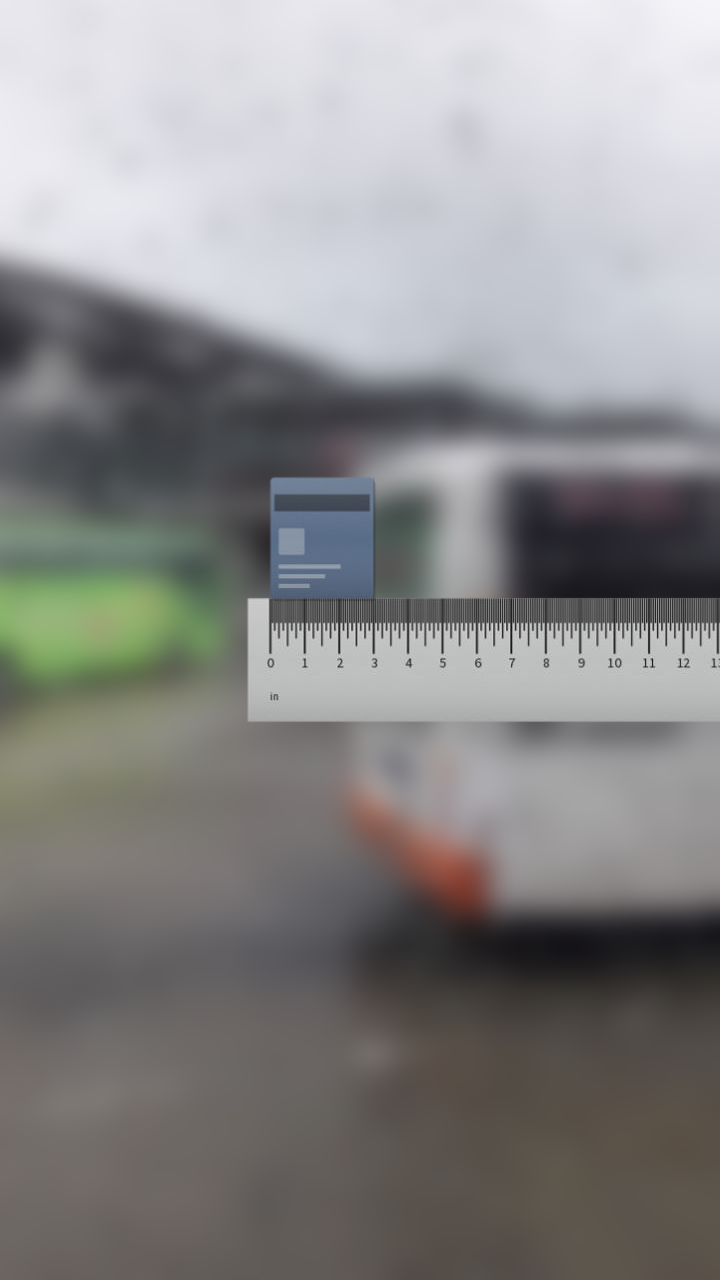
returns 3,in
